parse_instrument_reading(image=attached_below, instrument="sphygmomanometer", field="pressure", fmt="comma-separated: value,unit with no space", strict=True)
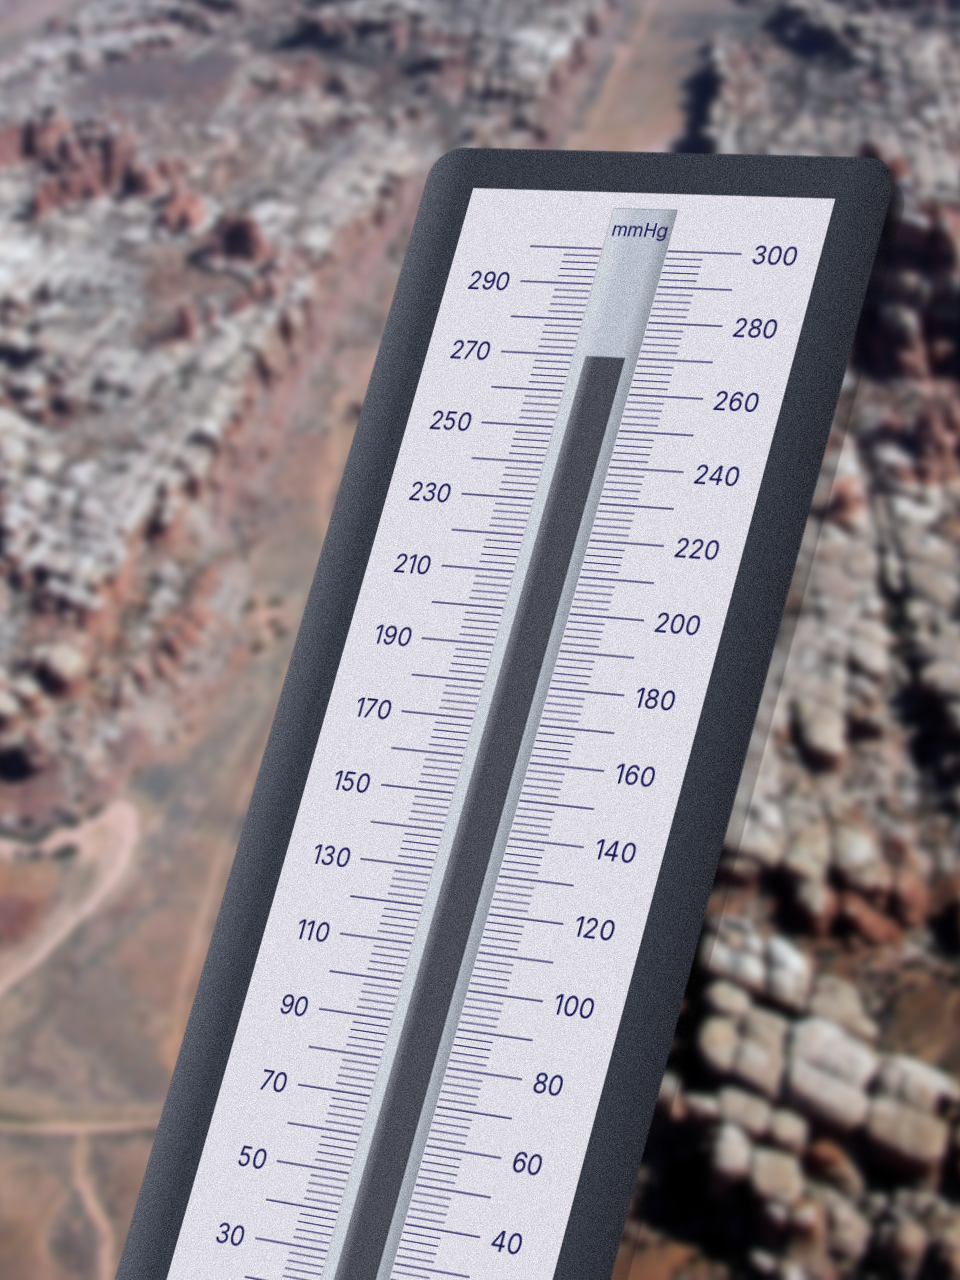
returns 270,mmHg
